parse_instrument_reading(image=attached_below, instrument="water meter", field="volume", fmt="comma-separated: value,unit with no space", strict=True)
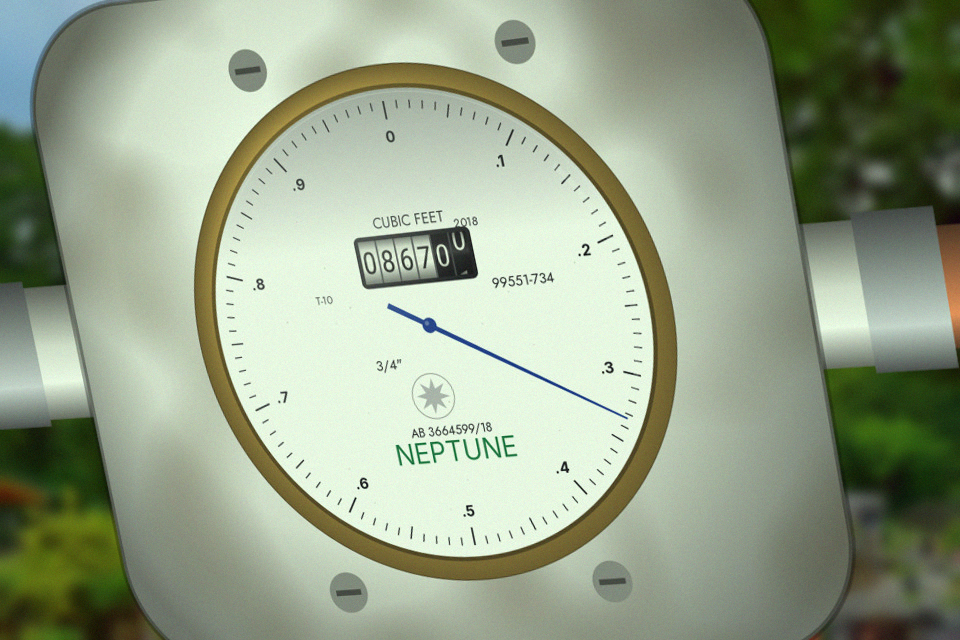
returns 86700.33,ft³
